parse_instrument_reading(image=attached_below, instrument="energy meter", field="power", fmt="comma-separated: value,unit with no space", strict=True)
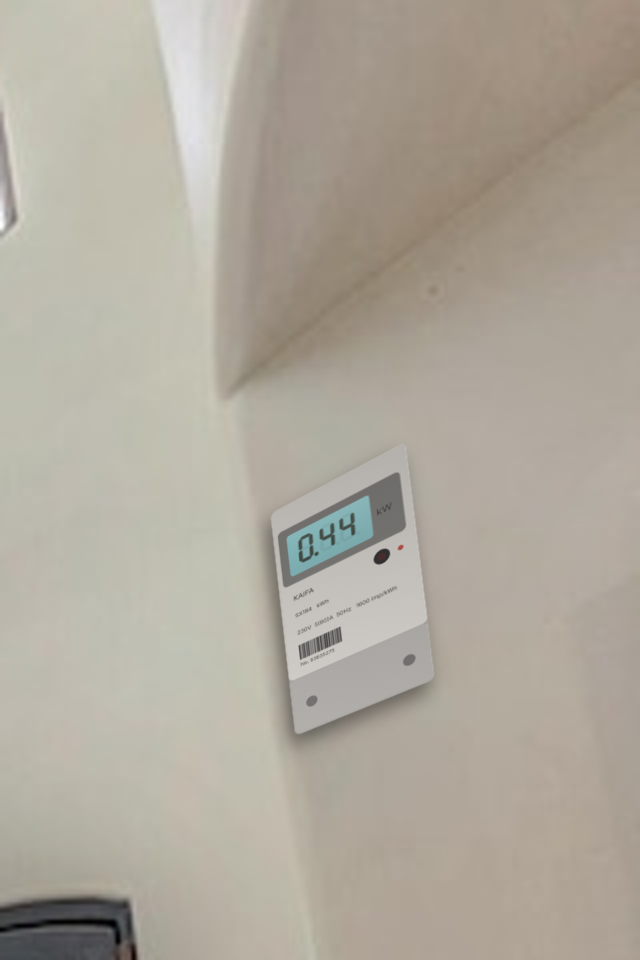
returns 0.44,kW
